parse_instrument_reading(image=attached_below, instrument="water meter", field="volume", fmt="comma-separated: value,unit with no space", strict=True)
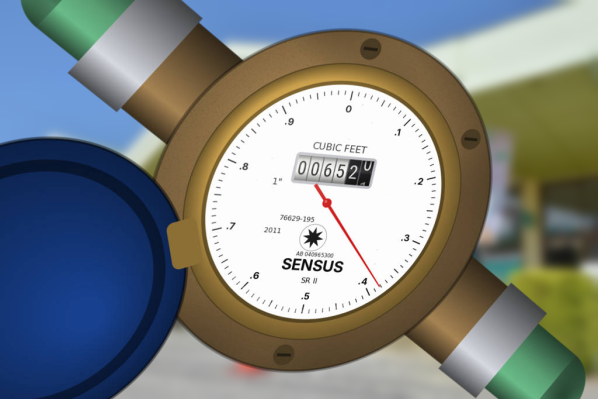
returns 6520.38,ft³
